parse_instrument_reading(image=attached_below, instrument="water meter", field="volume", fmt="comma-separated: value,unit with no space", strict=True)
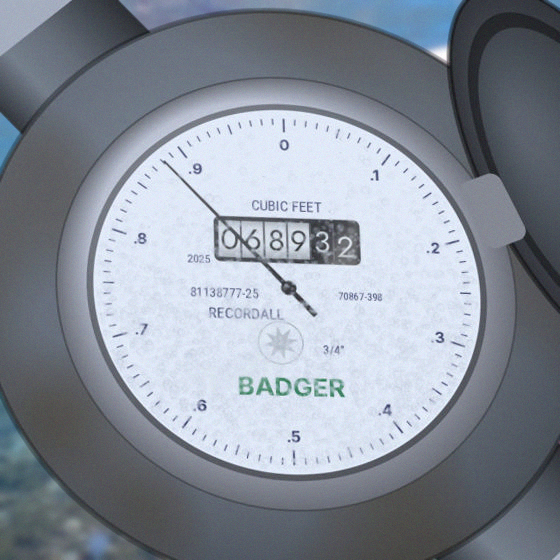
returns 68931.88,ft³
